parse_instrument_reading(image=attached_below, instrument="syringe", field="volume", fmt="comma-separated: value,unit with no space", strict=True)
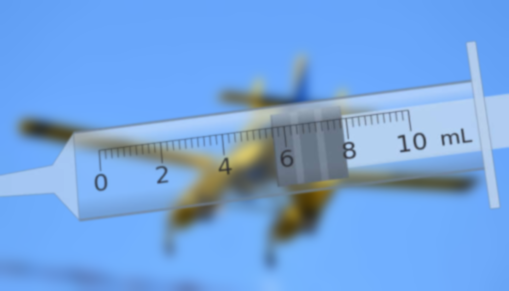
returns 5.6,mL
